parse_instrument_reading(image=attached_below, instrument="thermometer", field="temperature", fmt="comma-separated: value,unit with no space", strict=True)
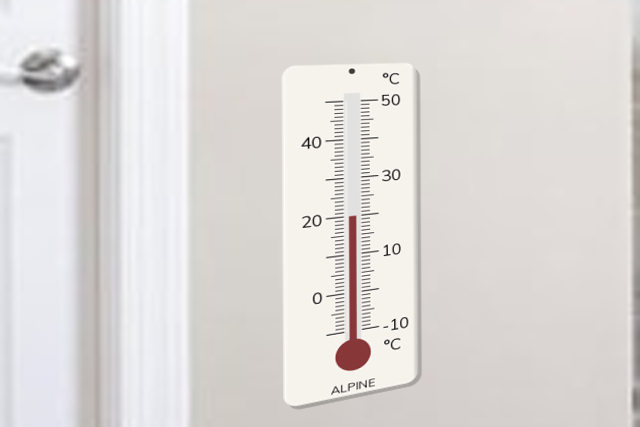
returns 20,°C
